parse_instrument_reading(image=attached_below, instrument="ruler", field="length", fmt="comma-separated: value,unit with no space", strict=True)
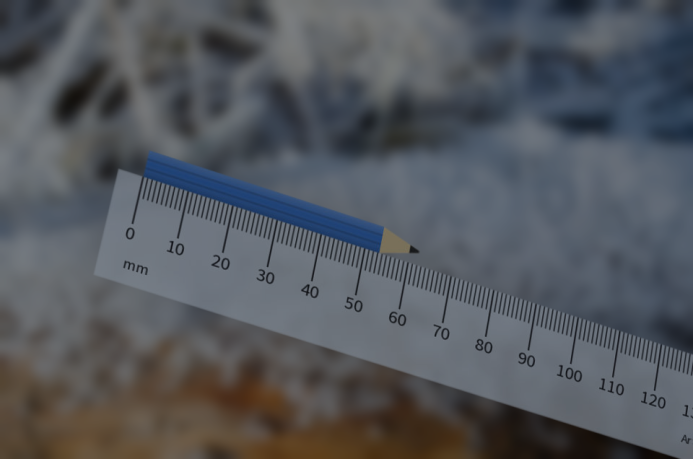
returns 62,mm
